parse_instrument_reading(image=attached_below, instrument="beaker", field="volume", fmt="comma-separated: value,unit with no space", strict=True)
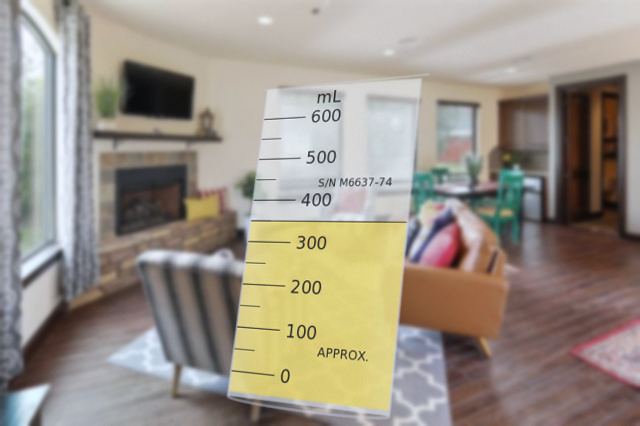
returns 350,mL
